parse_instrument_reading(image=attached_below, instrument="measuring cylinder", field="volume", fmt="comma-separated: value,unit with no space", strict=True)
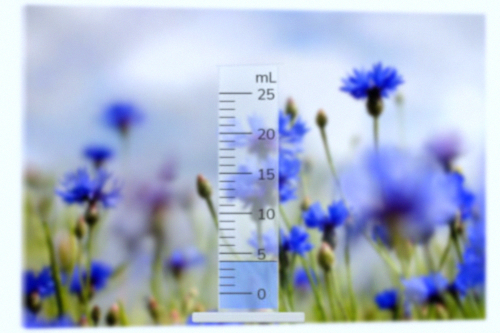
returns 4,mL
